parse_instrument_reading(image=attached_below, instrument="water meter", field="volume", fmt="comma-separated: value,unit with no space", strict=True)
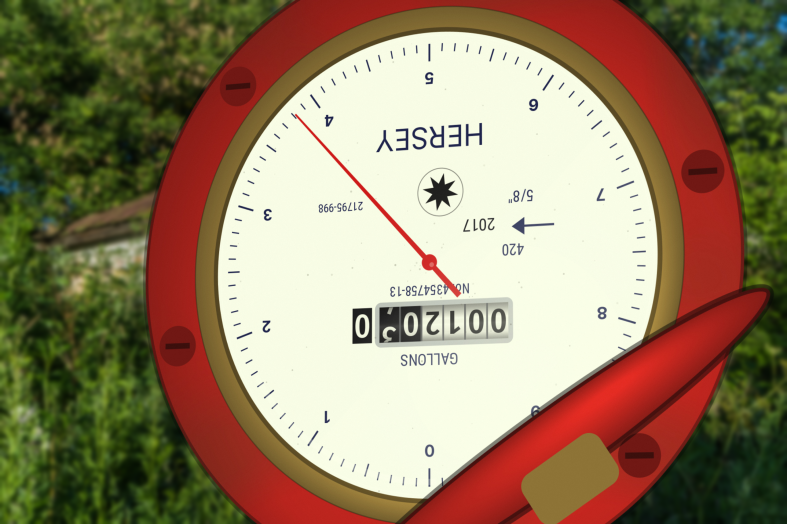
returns 12033.8,gal
